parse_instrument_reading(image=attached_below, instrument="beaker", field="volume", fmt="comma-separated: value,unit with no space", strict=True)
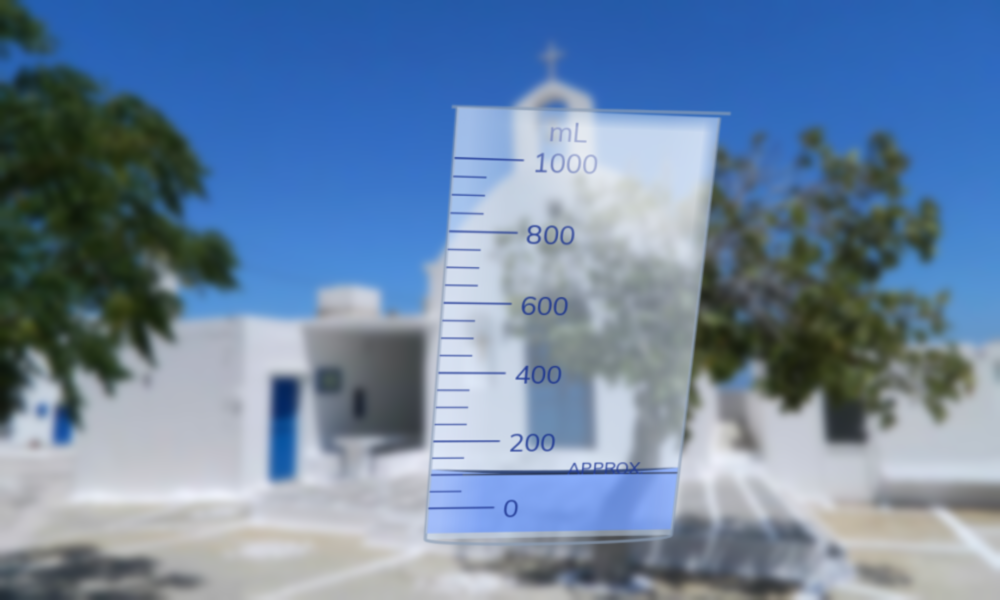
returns 100,mL
